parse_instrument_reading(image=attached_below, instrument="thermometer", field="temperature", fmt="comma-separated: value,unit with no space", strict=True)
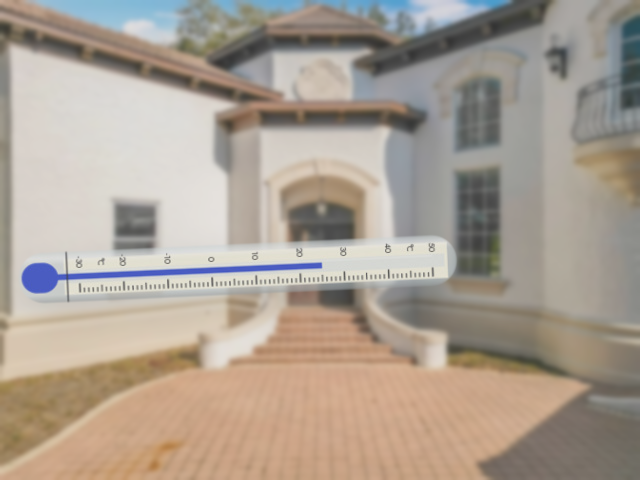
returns 25,°C
